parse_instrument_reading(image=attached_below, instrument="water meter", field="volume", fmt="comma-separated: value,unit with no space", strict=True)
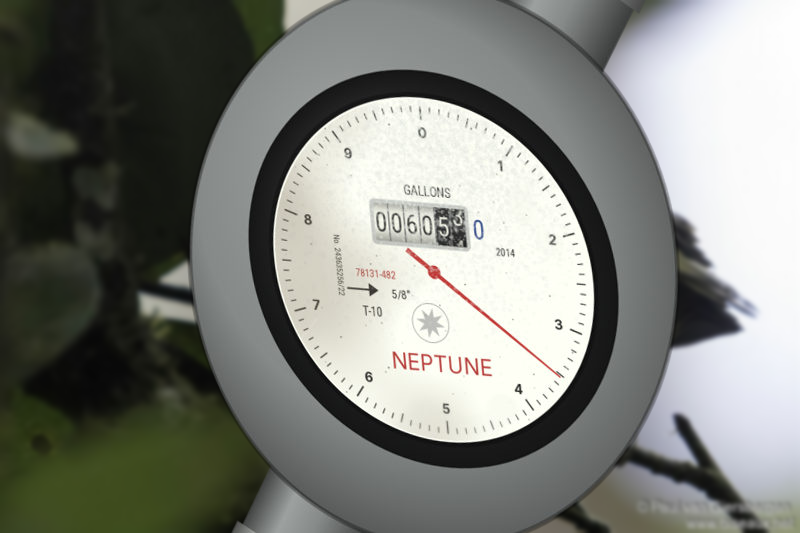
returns 60533.5,gal
